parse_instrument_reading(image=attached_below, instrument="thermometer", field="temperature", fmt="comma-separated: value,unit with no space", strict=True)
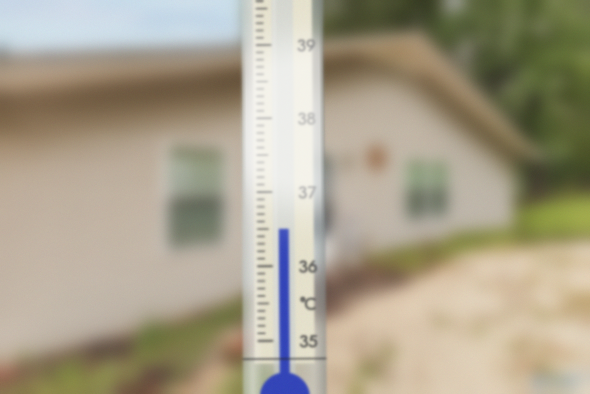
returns 36.5,°C
